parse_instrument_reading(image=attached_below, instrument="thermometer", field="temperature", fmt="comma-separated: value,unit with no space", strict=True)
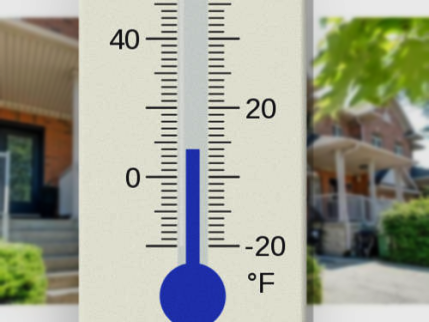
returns 8,°F
